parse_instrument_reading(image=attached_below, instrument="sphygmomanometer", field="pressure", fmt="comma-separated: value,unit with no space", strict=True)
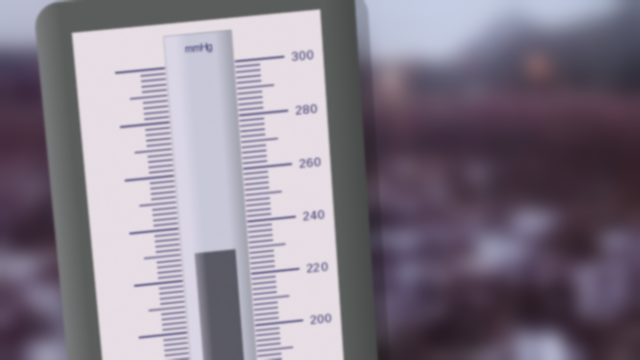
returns 230,mmHg
